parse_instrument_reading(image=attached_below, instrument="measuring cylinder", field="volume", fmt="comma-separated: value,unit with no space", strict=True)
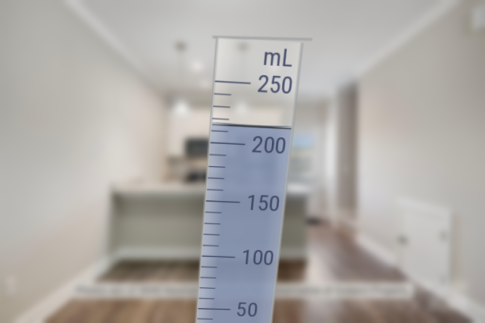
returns 215,mL
